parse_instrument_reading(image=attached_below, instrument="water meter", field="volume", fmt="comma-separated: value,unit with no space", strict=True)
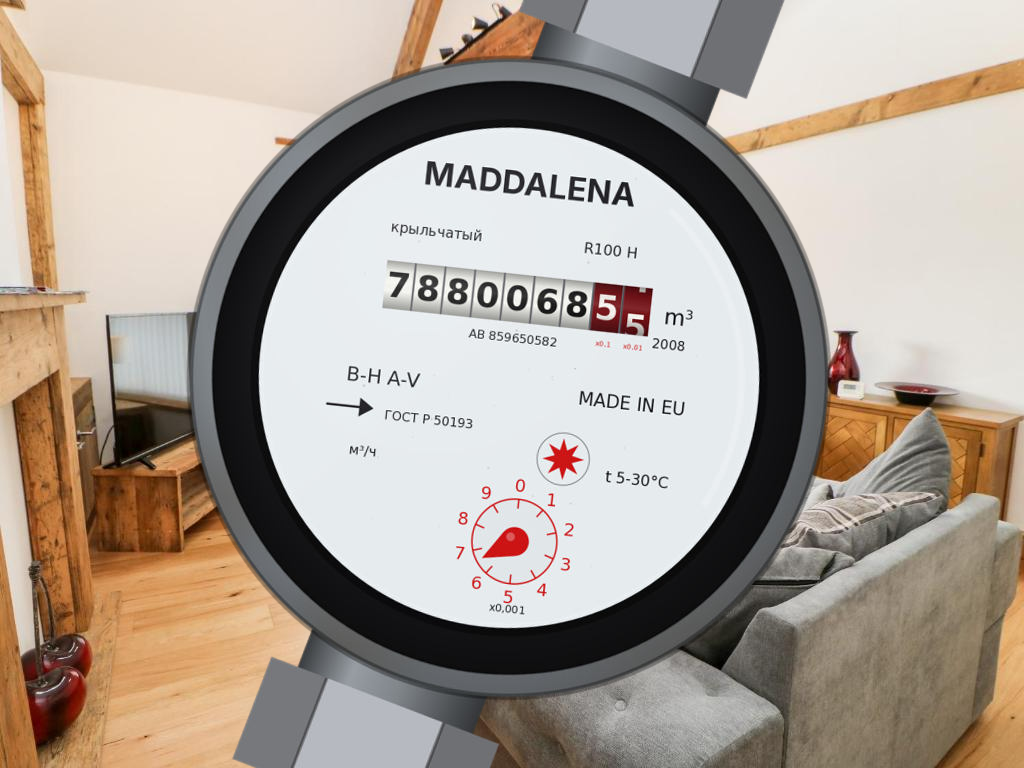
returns 7880068.546,m³
